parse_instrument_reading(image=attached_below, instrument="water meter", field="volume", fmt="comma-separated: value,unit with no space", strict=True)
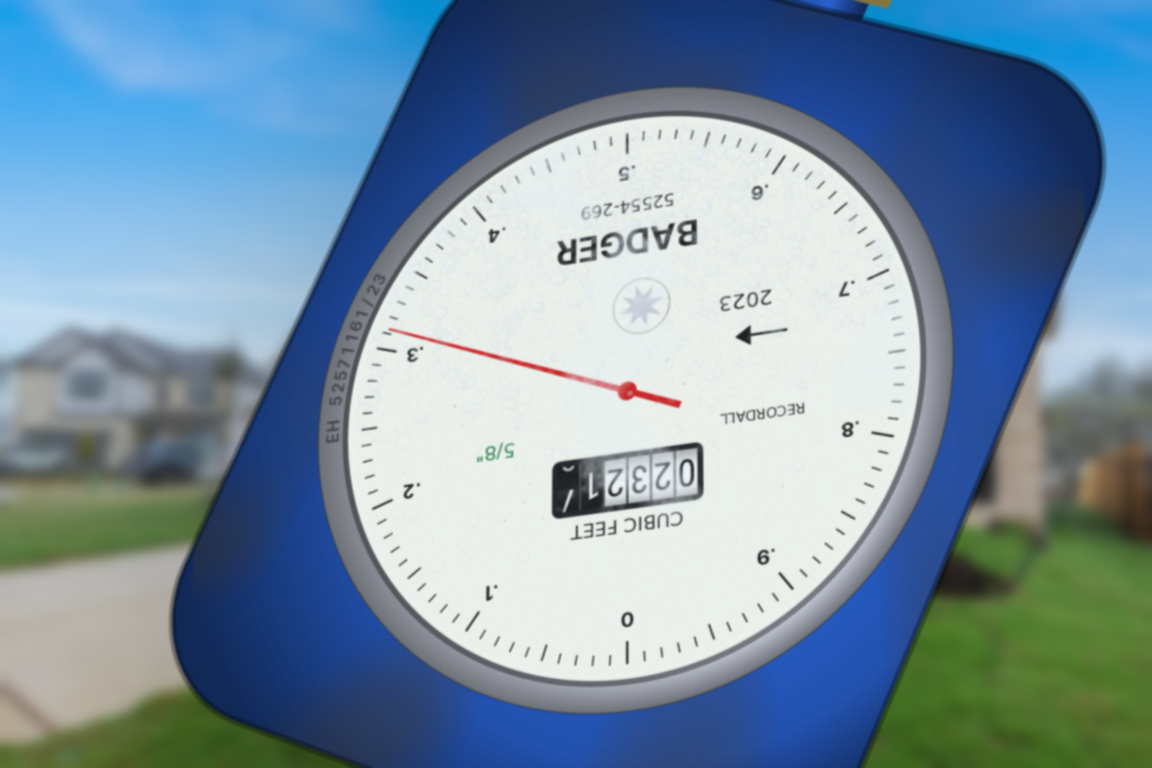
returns 23217.31,ft³
